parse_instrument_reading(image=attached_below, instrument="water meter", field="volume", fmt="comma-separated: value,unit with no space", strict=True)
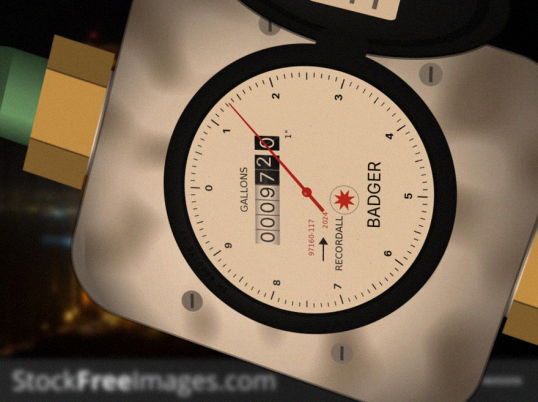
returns 9721.3,gal
